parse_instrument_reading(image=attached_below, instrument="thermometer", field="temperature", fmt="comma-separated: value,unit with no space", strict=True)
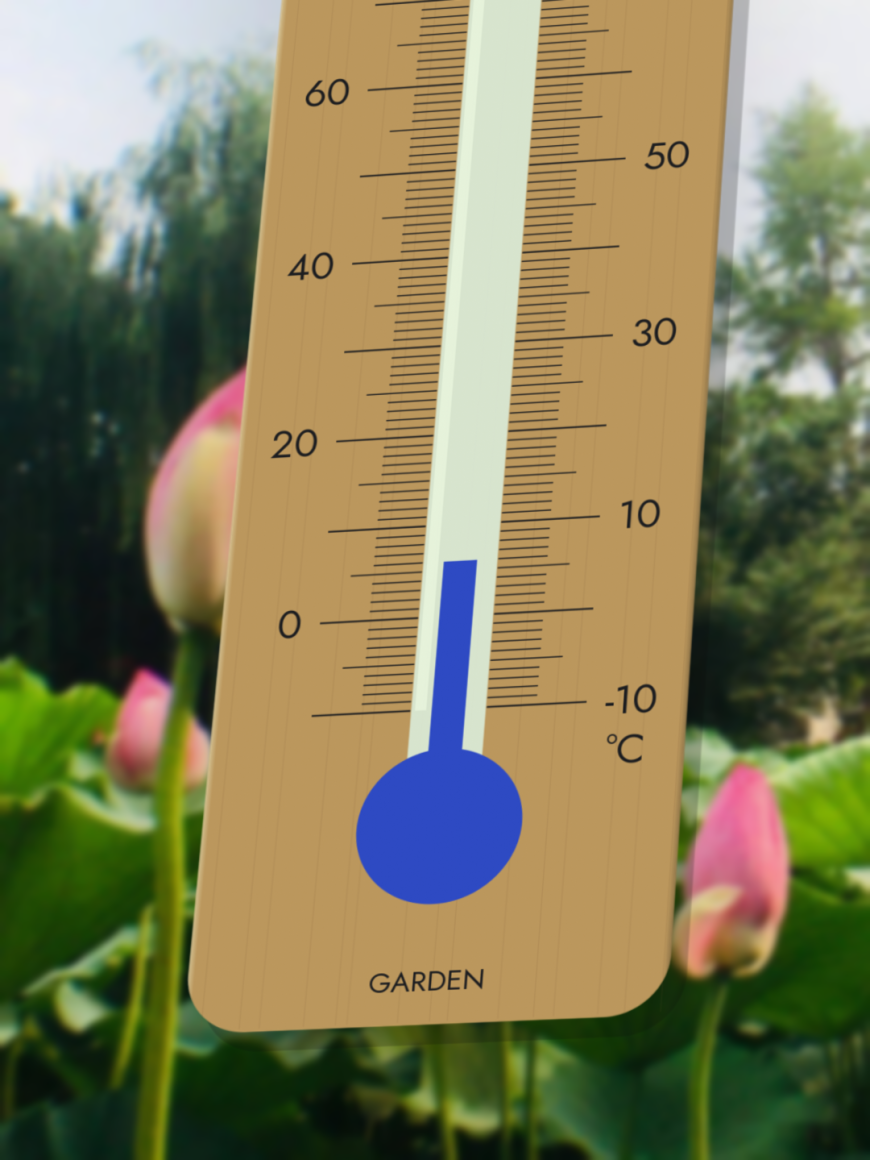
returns 6,°C
